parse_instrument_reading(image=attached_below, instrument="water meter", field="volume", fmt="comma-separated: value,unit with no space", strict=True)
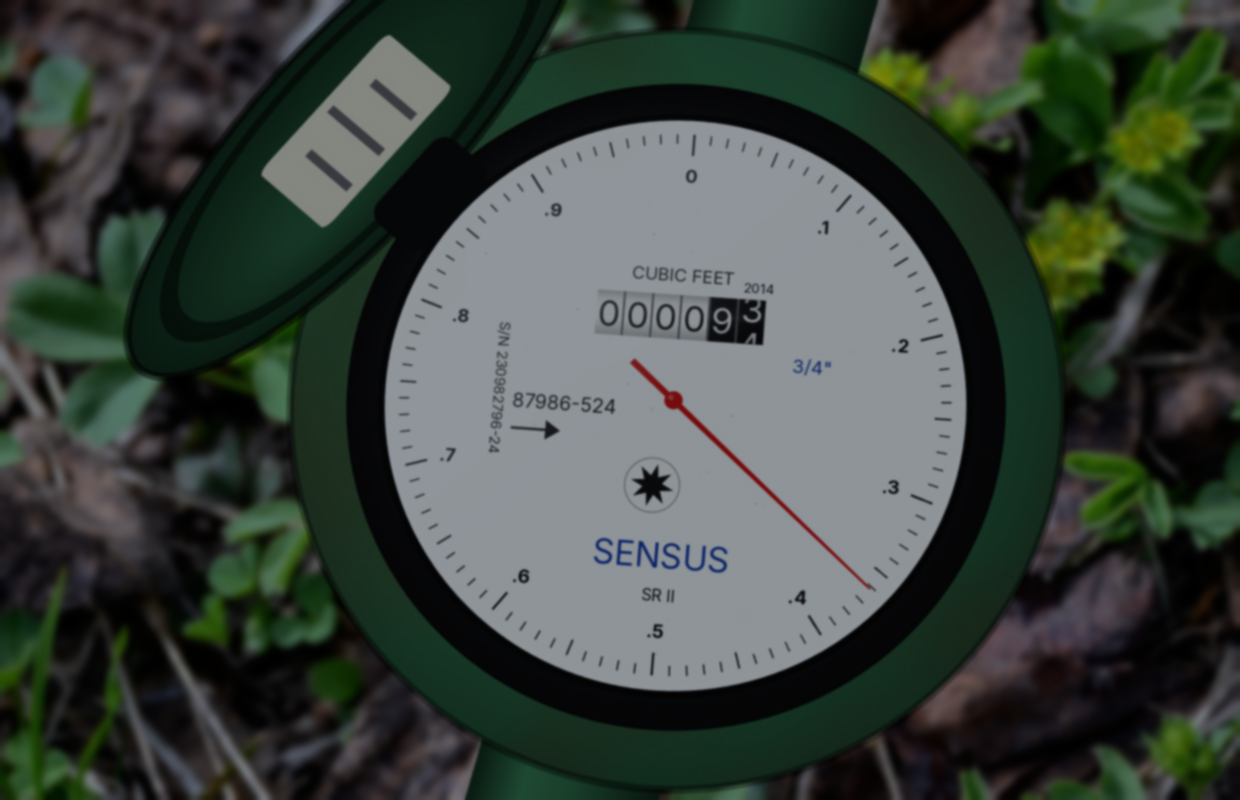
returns 93.36,ft³
